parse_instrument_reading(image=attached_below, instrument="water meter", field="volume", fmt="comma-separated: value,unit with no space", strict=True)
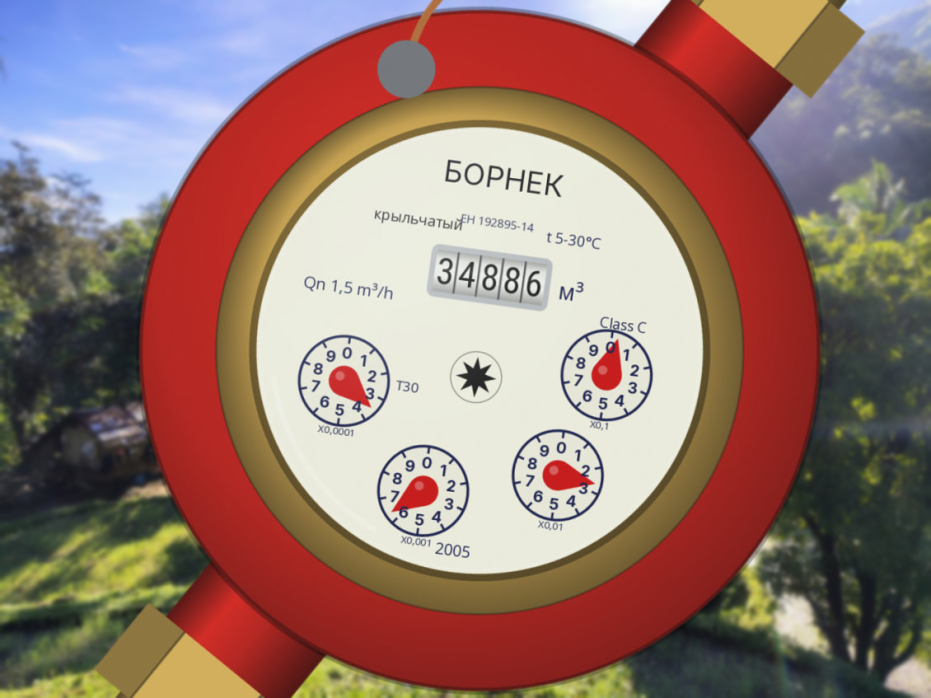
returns 34886.0263,m³
